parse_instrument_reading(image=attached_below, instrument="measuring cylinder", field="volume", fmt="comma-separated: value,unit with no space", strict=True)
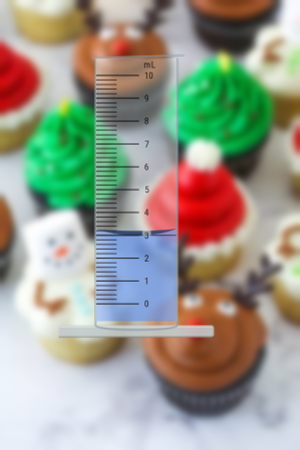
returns 3,mL
